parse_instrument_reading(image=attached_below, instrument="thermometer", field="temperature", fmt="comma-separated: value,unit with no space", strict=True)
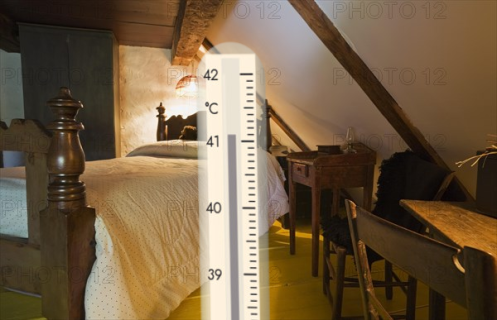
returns 41.1,°C
